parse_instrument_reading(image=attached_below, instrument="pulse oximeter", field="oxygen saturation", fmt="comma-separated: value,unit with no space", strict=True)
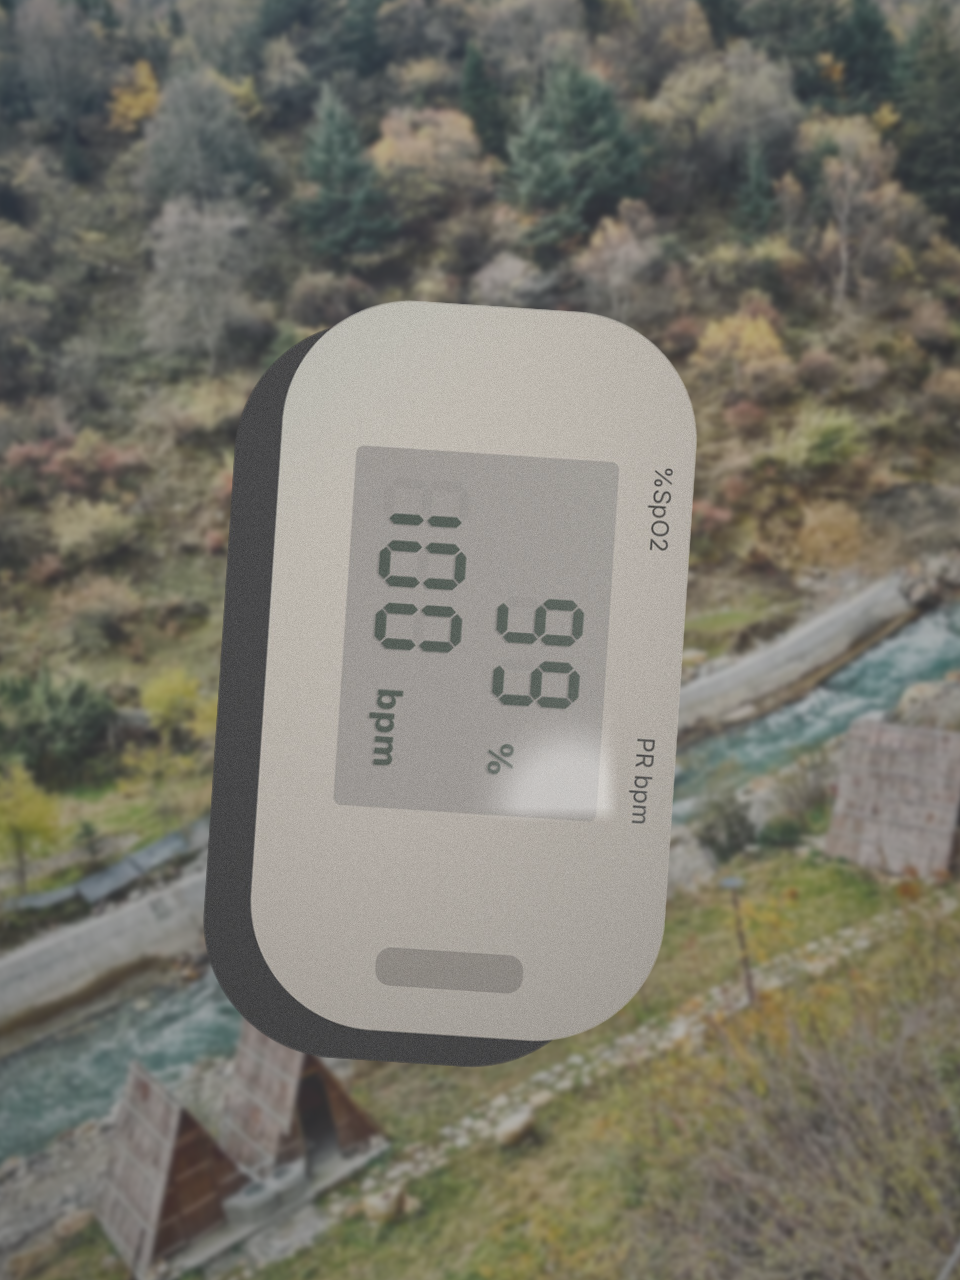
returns 99,%
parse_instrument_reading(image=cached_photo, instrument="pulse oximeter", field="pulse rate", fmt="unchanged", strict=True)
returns 100,bpm
